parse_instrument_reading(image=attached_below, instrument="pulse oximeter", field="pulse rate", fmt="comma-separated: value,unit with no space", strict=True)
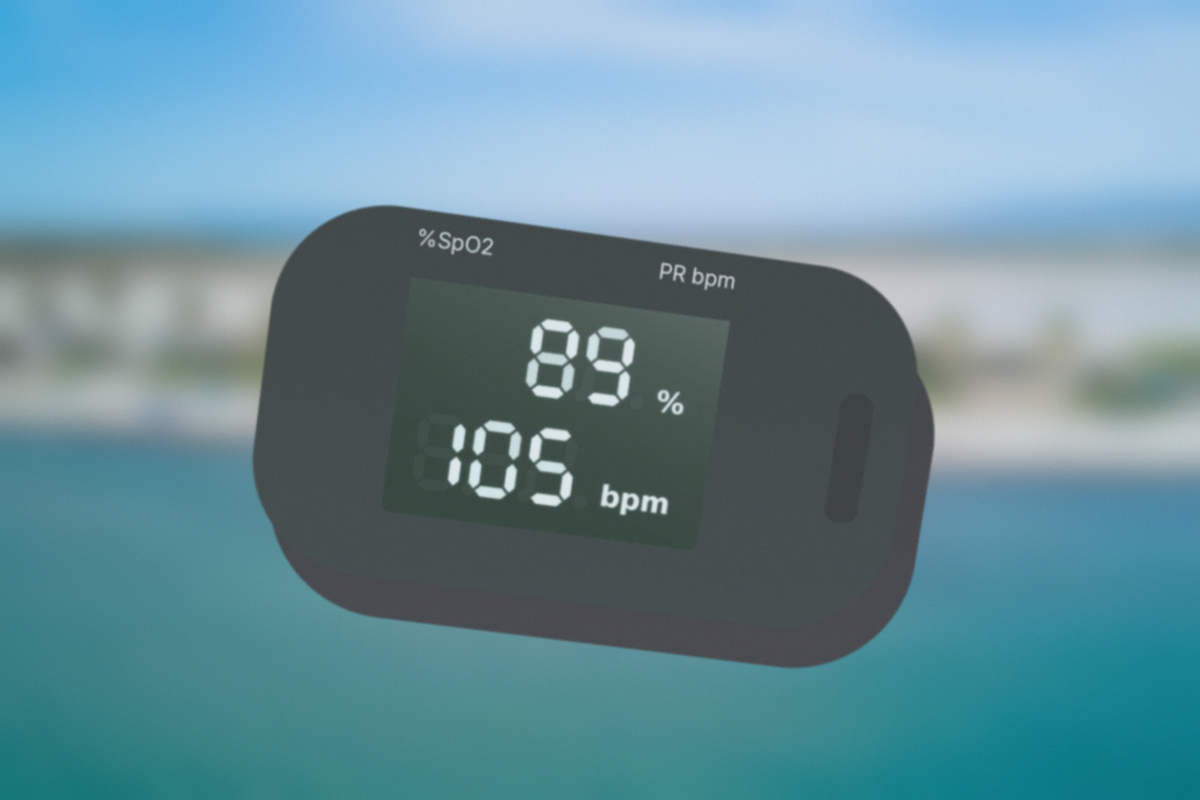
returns 105,bpm
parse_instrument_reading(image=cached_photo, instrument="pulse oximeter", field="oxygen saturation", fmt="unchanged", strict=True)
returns 89,%
